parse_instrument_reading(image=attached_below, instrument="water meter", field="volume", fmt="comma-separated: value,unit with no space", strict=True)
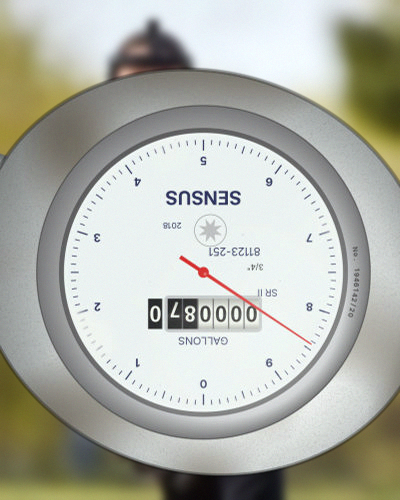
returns 868.4,gal
